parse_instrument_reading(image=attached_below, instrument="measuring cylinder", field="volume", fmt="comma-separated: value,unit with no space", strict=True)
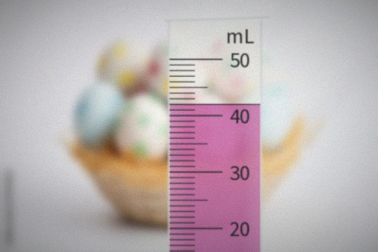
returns 42,mL
